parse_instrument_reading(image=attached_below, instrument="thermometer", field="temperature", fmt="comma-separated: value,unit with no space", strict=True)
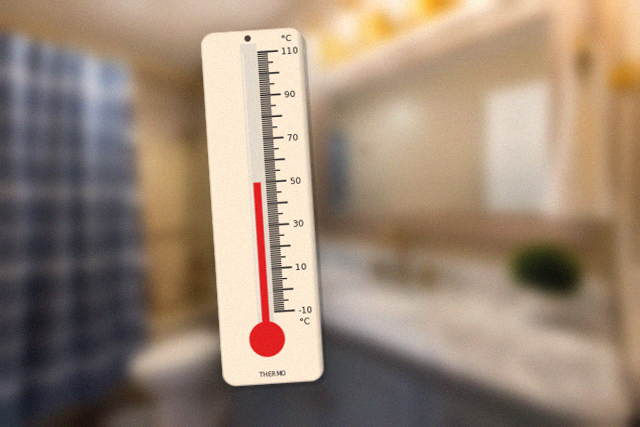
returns 50,°C
